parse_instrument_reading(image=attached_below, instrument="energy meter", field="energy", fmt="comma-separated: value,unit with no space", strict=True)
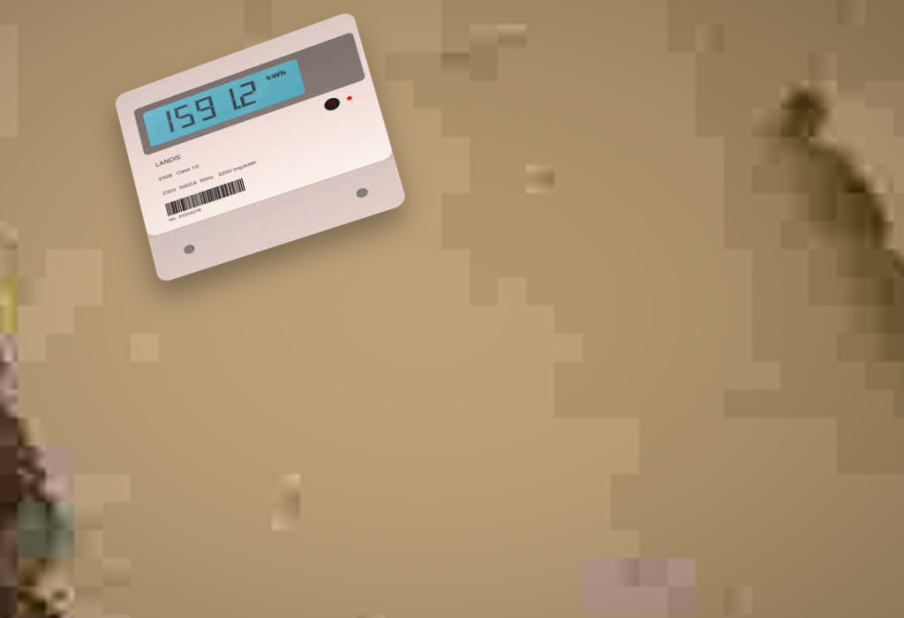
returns 1591.2,kWh
